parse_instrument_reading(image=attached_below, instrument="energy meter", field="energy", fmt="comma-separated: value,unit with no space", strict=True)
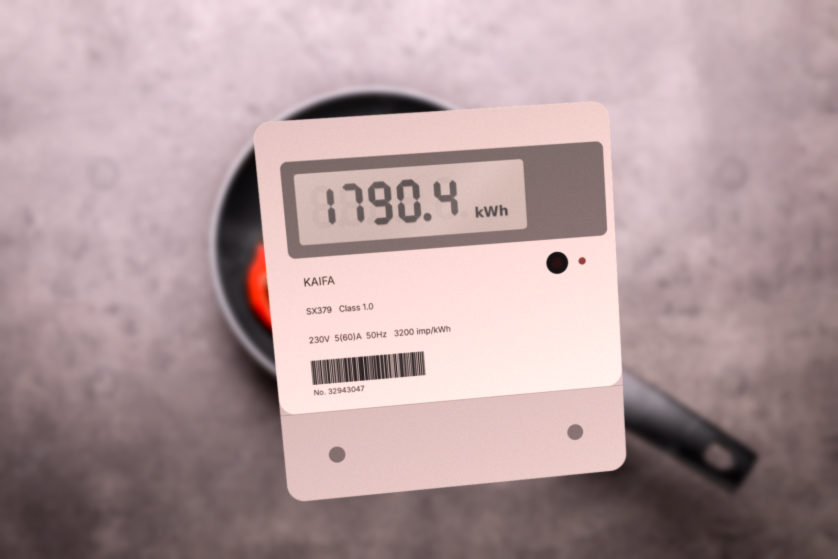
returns 1790.4,kWh
